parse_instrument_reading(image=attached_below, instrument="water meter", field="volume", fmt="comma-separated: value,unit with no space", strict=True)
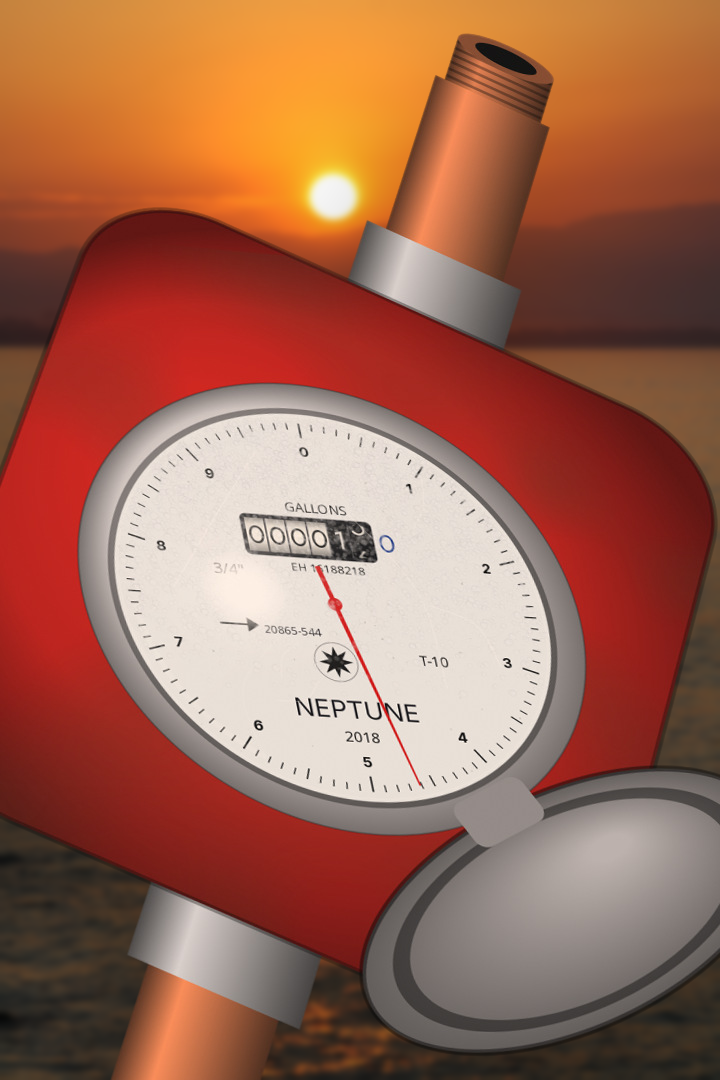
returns 154.6,gal
